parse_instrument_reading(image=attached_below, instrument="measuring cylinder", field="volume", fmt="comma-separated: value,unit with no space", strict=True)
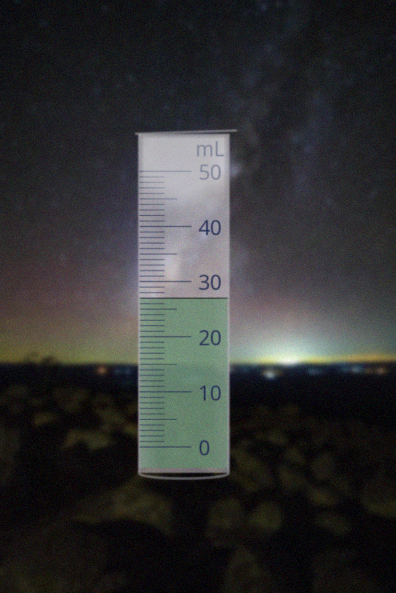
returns 27,mL
